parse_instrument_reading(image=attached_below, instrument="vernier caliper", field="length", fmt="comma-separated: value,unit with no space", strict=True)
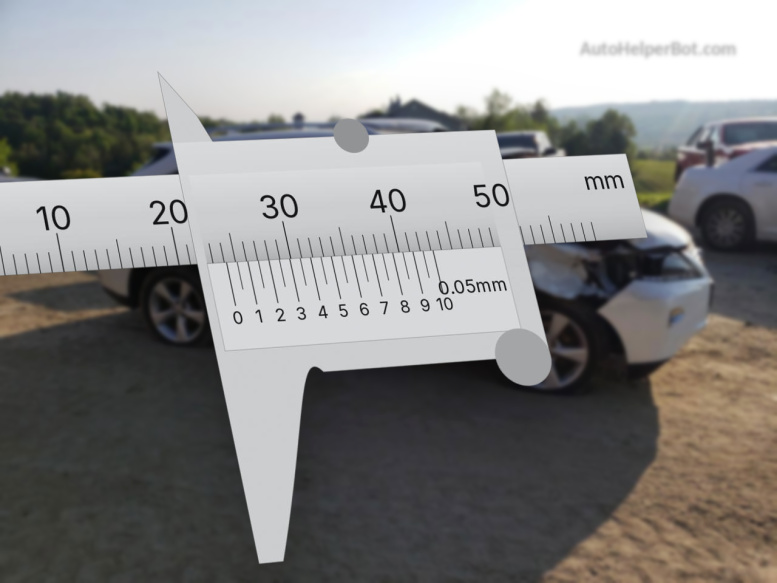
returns 24.2,mm
